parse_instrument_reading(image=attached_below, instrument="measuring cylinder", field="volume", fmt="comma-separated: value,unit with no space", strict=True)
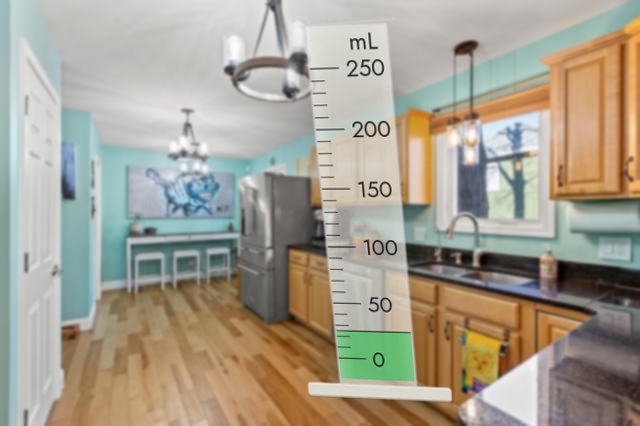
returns 25,mL
